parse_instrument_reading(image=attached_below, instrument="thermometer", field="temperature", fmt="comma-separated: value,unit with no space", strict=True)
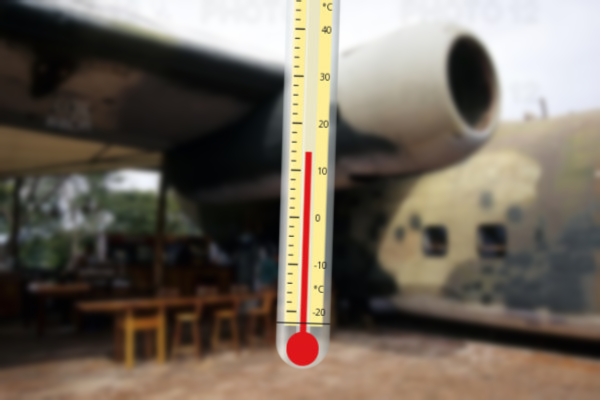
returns 14,°C
